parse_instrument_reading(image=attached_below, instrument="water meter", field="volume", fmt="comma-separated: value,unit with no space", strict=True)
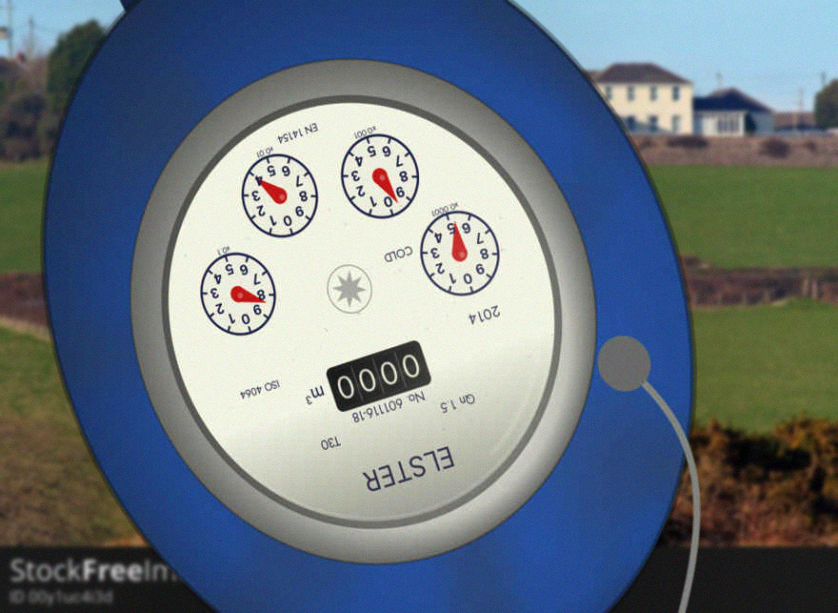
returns 0.8395,m³
